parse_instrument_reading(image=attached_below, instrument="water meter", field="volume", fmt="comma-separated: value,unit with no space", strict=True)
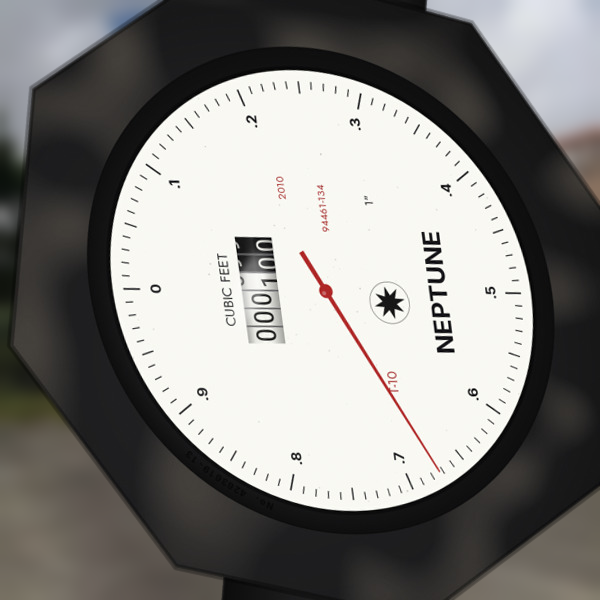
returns 99.67,ft³
